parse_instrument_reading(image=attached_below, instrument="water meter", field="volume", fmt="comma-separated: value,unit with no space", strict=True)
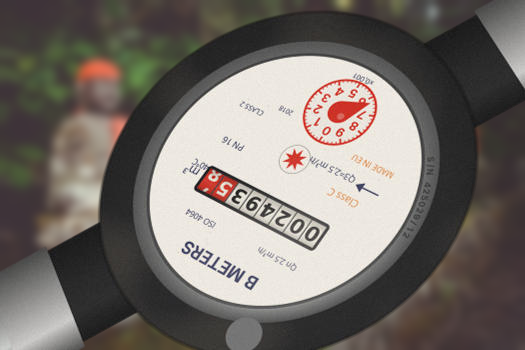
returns 2493.576,m³
